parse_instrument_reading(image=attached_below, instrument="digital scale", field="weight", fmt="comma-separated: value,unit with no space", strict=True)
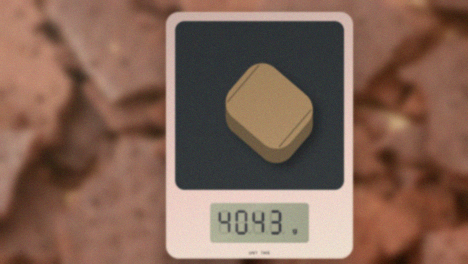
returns 4043,g
